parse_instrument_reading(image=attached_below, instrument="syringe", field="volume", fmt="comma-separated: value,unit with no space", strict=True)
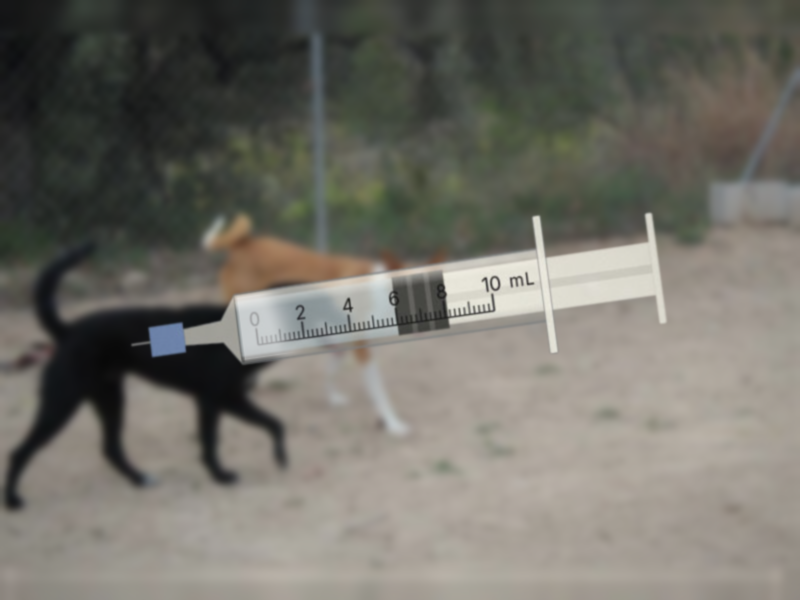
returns 6,mL
